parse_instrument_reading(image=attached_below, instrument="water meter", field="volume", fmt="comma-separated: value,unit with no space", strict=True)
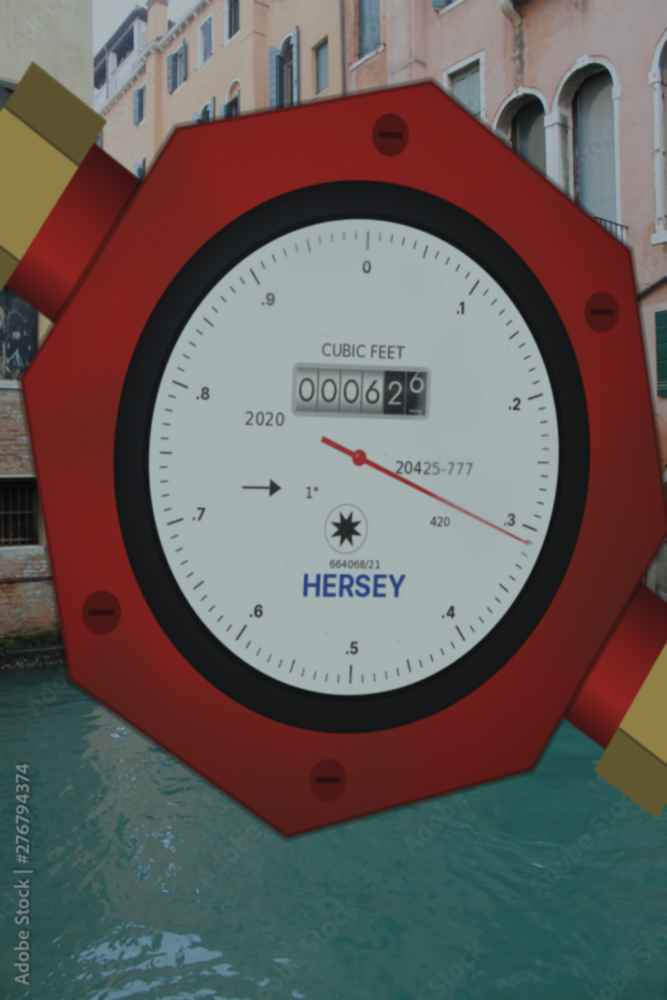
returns 626.31,ft³
